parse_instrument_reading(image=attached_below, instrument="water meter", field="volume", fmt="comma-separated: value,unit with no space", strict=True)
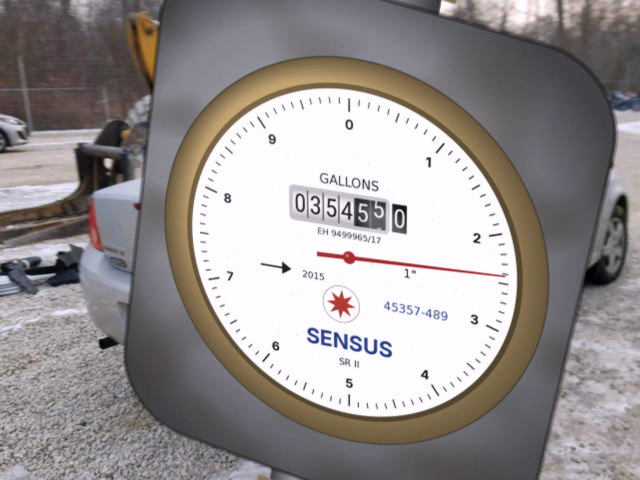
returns 354552.4,gal
